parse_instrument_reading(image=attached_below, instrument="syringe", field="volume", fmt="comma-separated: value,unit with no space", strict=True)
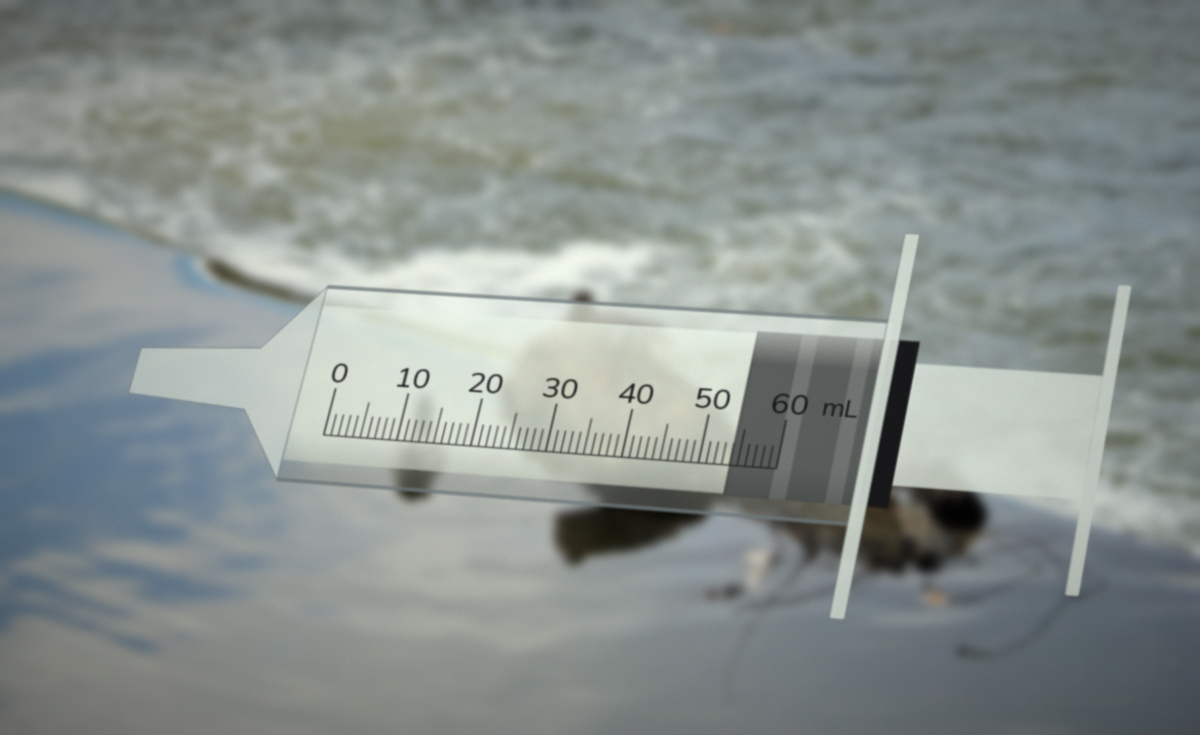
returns 54,mL
